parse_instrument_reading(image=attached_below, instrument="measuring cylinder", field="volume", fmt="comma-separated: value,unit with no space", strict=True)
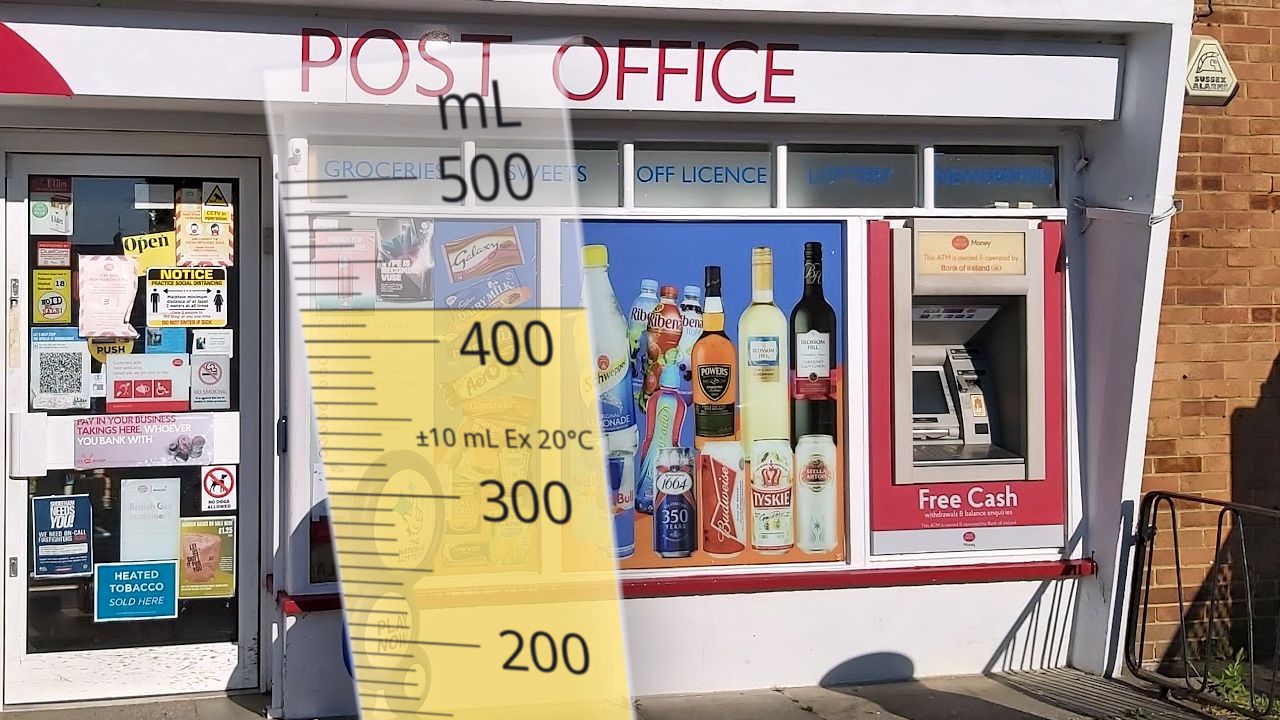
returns 420,mL
